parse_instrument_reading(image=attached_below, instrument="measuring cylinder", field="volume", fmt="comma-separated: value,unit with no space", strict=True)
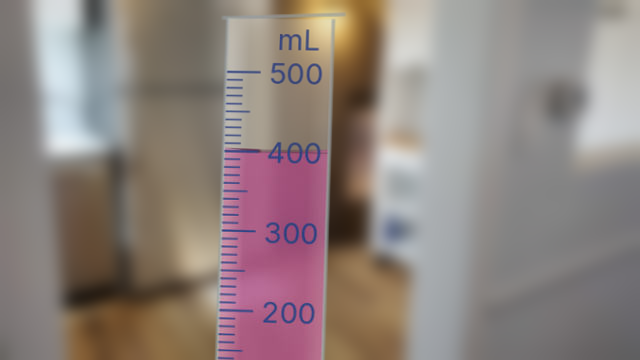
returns 400,mL
